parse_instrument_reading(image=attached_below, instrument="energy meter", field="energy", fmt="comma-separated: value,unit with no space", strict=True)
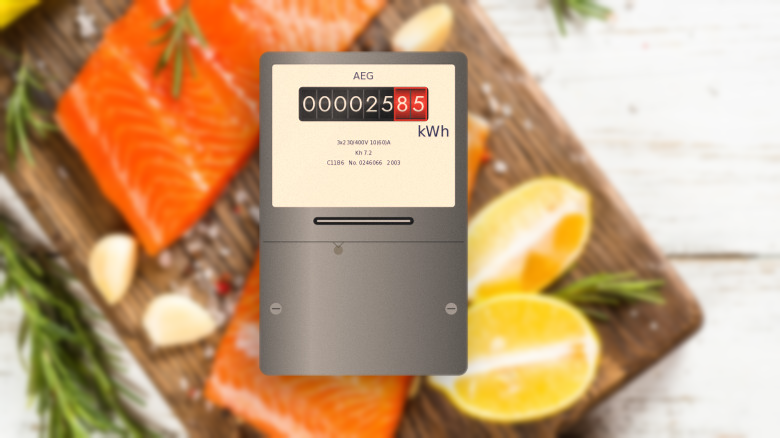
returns 25.85,kWh
